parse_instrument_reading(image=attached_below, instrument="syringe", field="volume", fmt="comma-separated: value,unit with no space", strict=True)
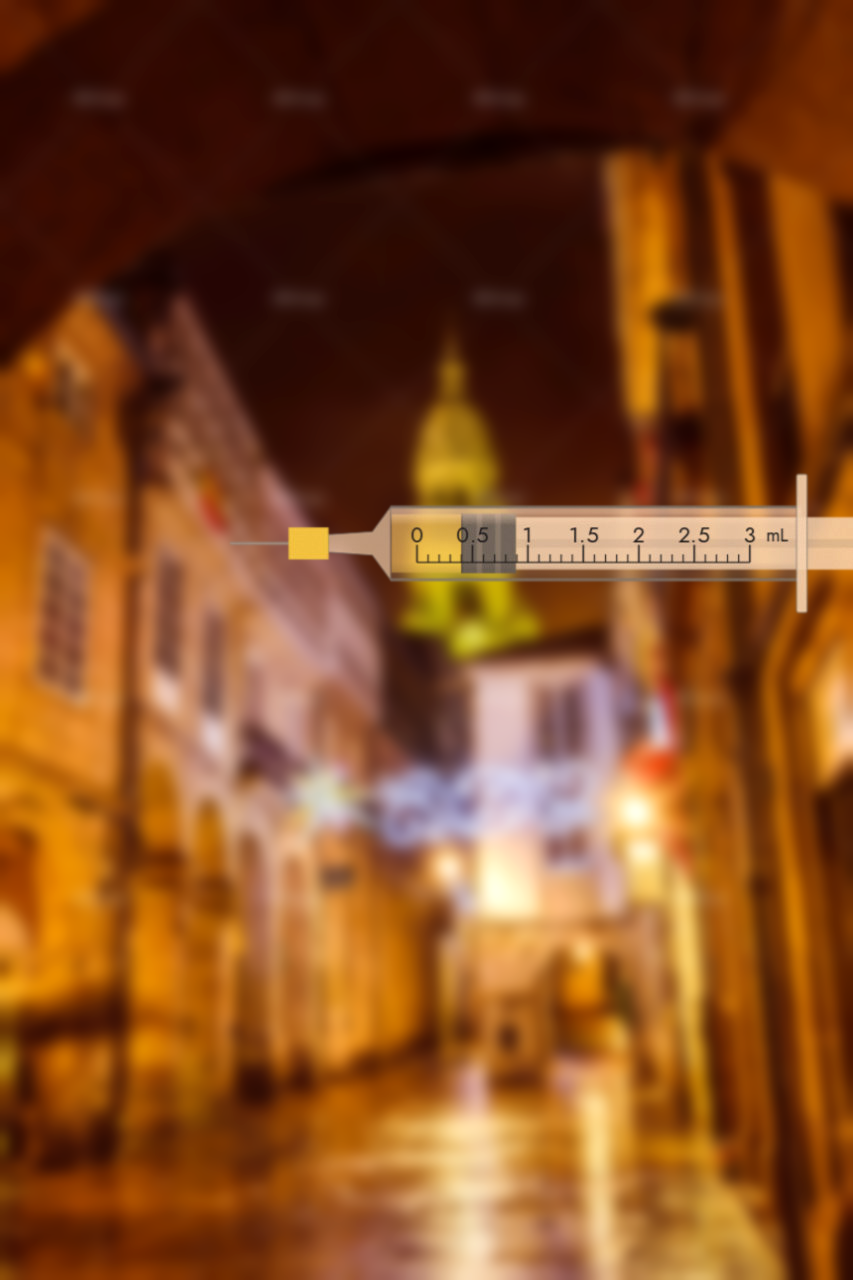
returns 0.4,mL
